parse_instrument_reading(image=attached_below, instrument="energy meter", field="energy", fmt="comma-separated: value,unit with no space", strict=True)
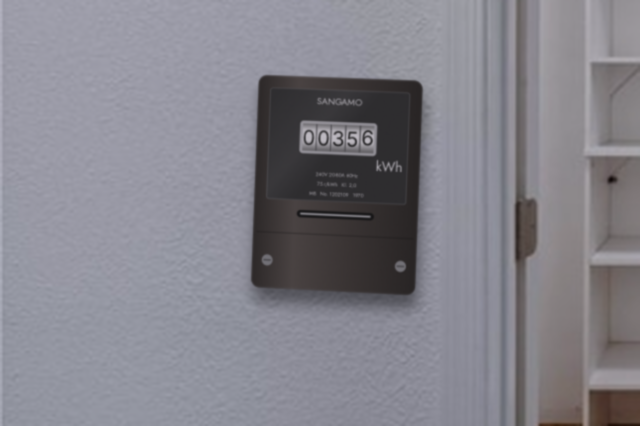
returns 356,kWh
